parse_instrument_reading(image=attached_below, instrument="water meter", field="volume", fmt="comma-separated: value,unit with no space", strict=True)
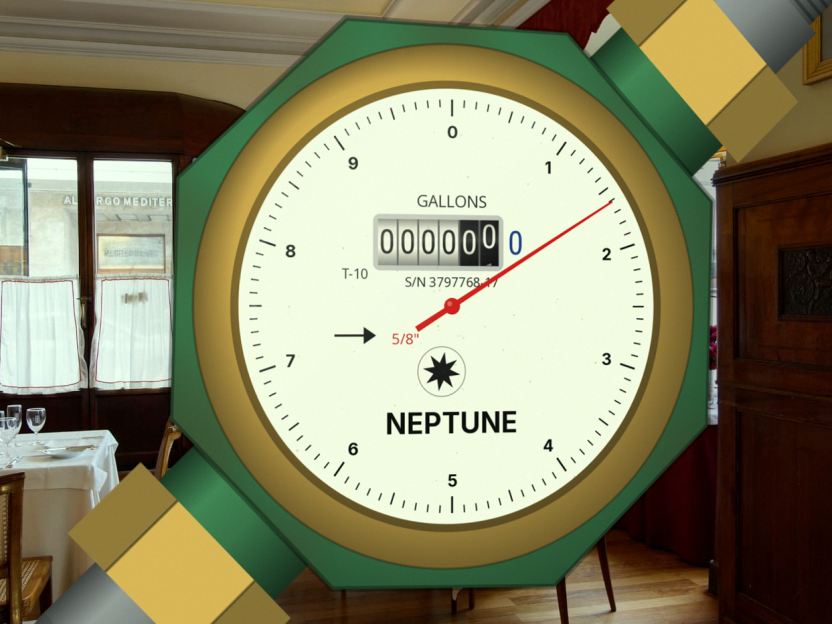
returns 1.6,gal
